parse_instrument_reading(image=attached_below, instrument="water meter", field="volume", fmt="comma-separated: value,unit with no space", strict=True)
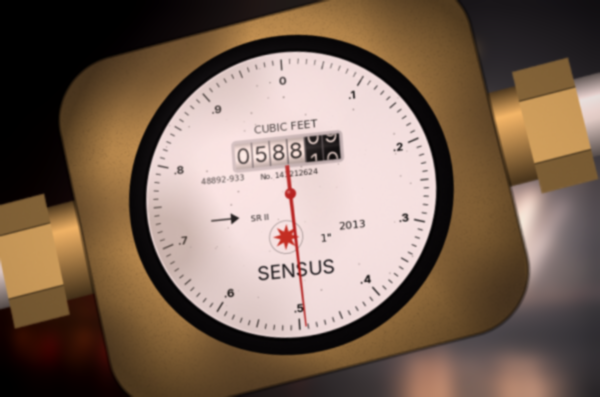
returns 58809.49,ft³
